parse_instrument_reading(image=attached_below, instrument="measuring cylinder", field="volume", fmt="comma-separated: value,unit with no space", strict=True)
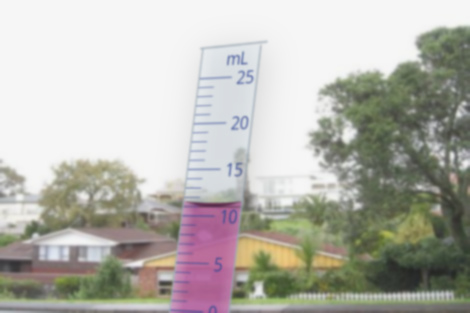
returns 11,mL
